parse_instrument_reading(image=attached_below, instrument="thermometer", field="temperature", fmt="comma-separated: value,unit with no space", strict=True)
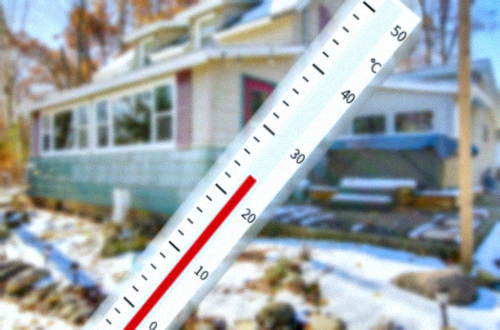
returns 24,°C
